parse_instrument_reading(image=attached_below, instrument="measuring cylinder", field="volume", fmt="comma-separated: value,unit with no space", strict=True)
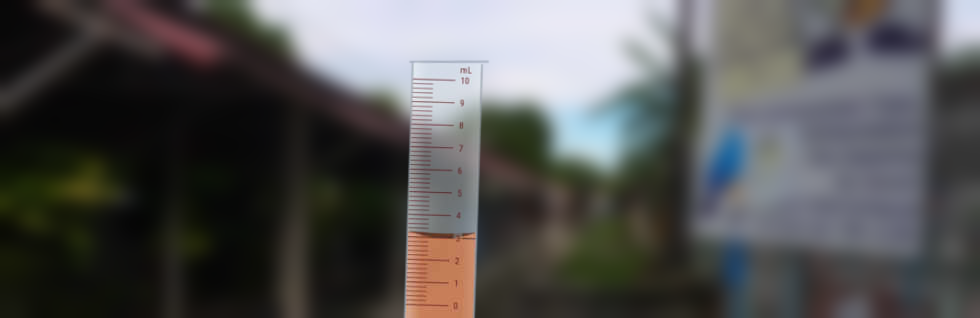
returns 3,mL
